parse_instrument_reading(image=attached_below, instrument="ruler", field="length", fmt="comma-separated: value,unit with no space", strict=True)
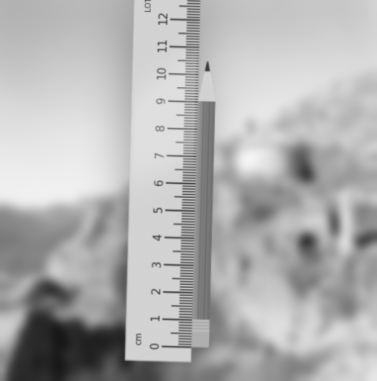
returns 10.5,cm
